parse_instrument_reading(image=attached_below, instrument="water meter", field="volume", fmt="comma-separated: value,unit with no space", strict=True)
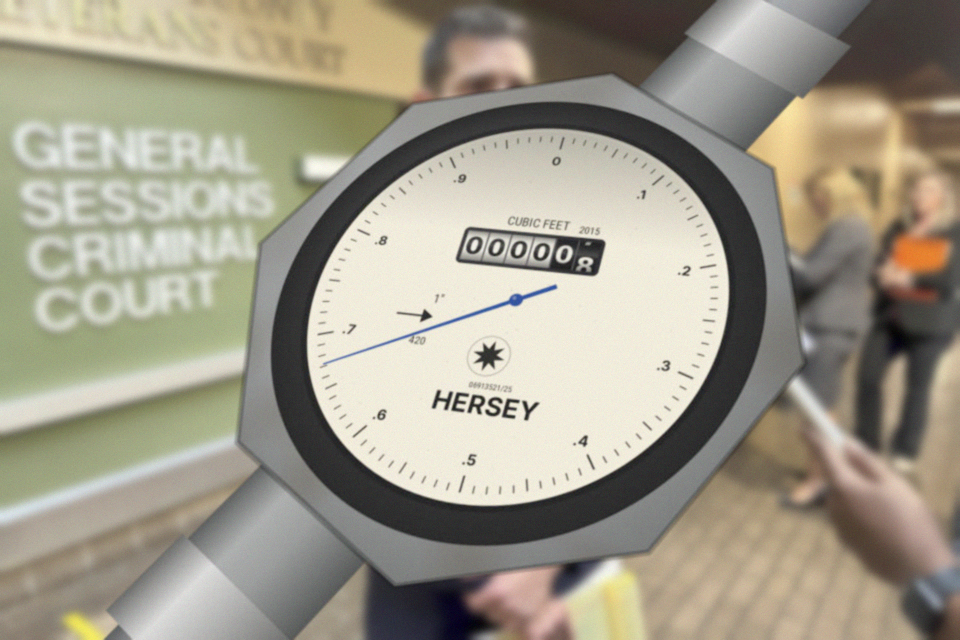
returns 7.67,ft³
